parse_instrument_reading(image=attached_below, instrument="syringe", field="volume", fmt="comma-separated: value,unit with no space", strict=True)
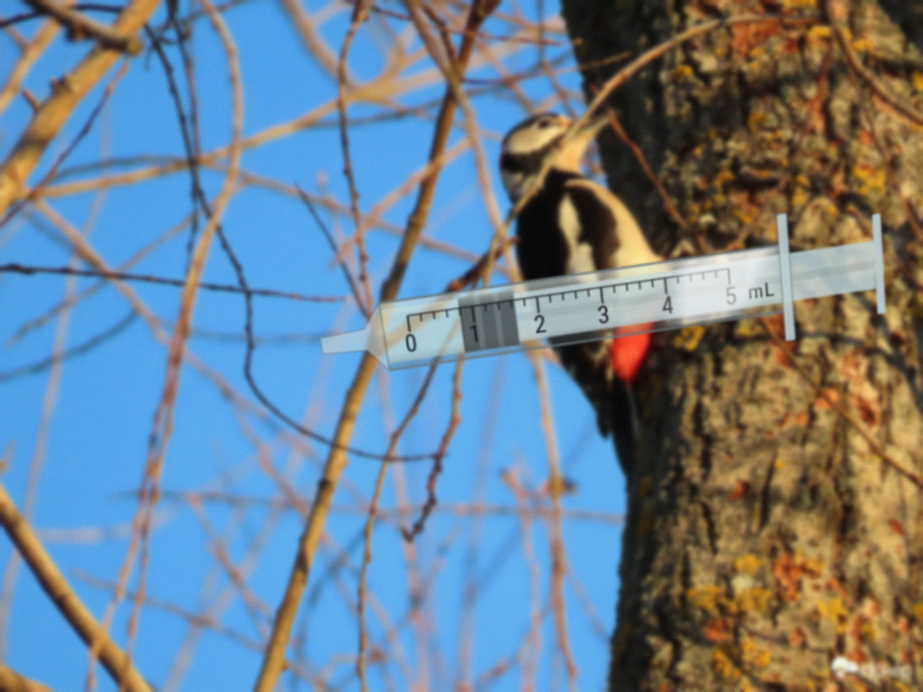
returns 0.8,mL
